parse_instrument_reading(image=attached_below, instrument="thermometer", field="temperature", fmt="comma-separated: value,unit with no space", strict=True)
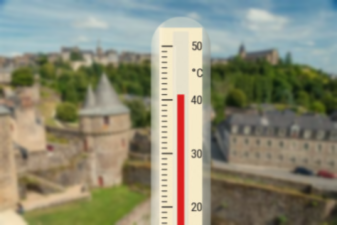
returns 41,°C
